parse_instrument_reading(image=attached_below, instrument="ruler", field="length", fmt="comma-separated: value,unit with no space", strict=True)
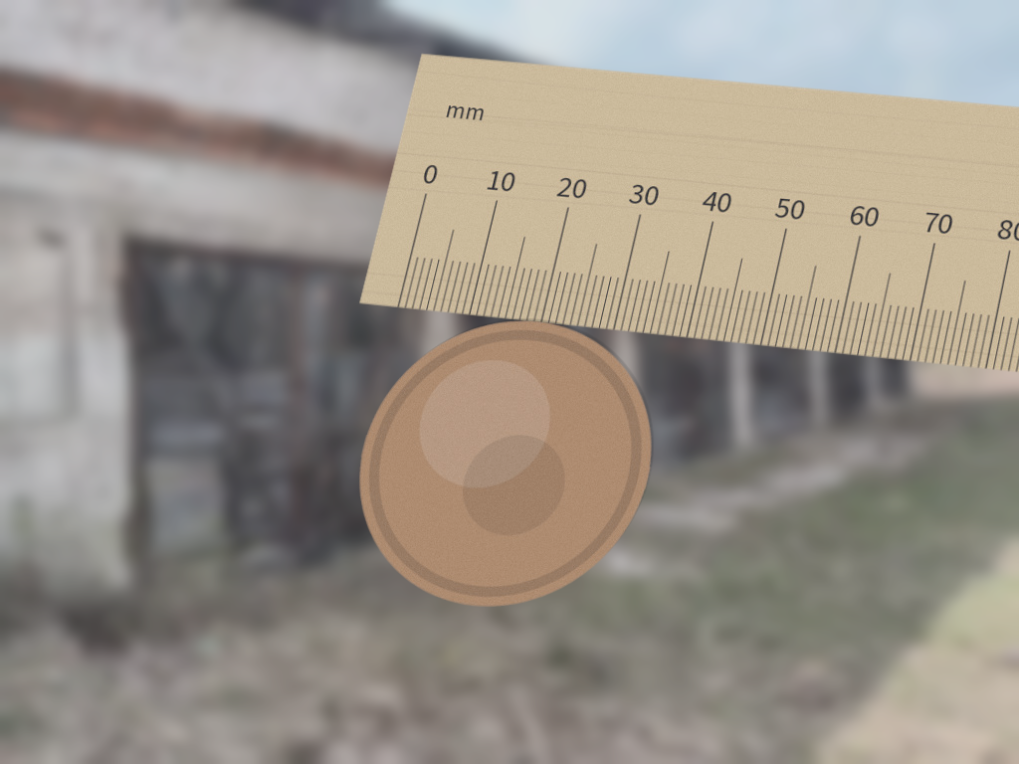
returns 39,mm
